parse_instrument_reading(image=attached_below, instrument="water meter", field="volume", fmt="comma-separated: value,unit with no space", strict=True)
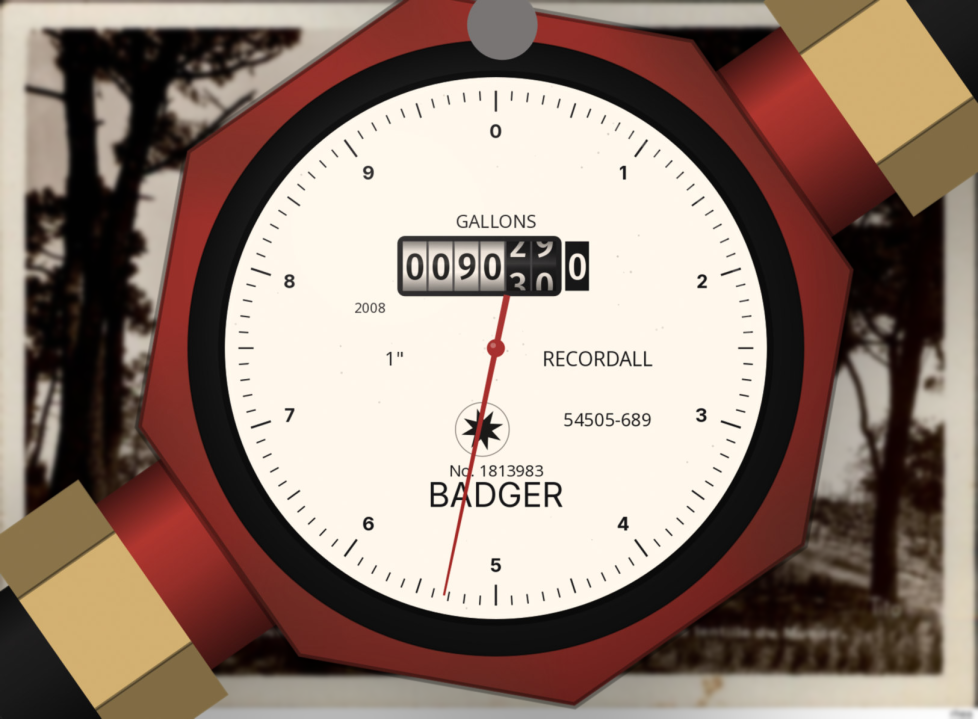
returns 90295.3,gal
